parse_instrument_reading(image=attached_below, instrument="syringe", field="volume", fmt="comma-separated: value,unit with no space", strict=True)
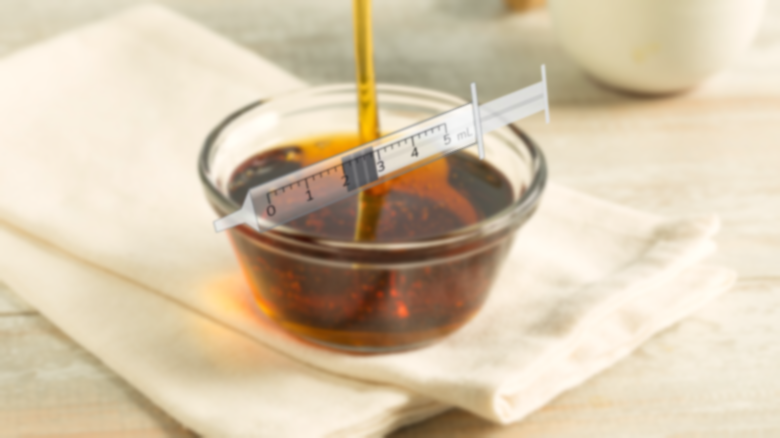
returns 2,mL
